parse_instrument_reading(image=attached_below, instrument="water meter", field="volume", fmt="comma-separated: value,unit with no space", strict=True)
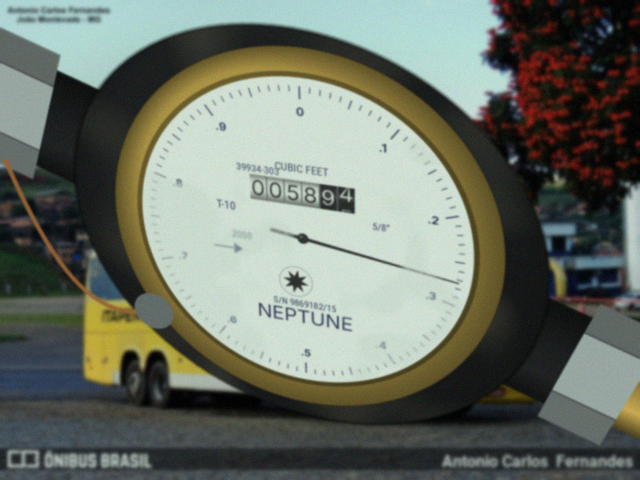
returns 5894.27,ft³
